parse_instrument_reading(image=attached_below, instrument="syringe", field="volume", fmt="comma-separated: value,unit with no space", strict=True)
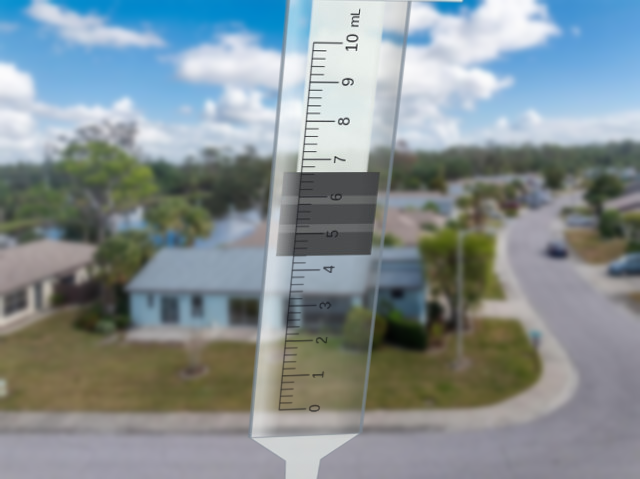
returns 4.4,mL
